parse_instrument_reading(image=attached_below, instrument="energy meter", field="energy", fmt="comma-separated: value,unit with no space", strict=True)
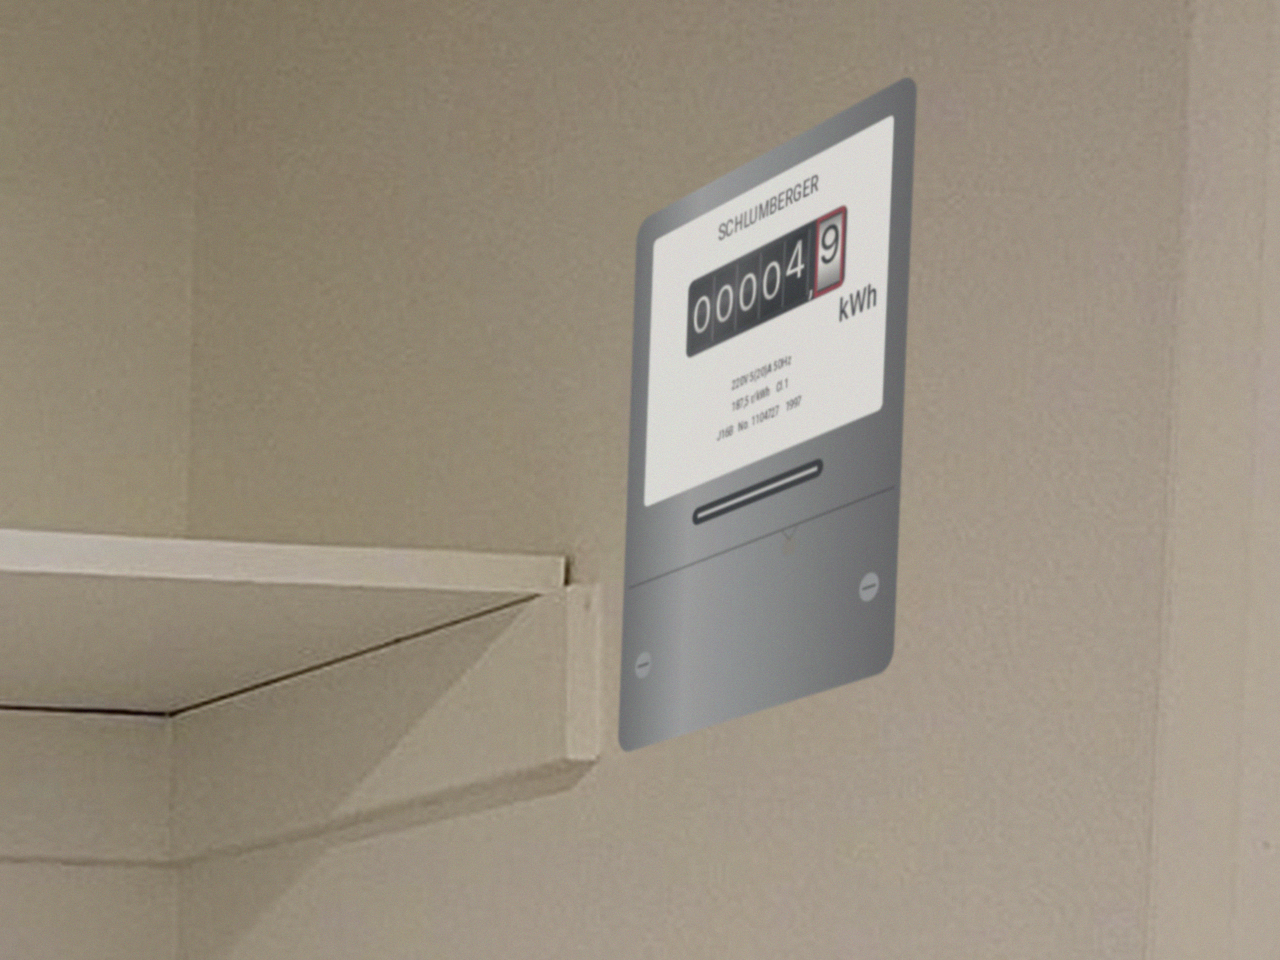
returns 4.9,kWh
